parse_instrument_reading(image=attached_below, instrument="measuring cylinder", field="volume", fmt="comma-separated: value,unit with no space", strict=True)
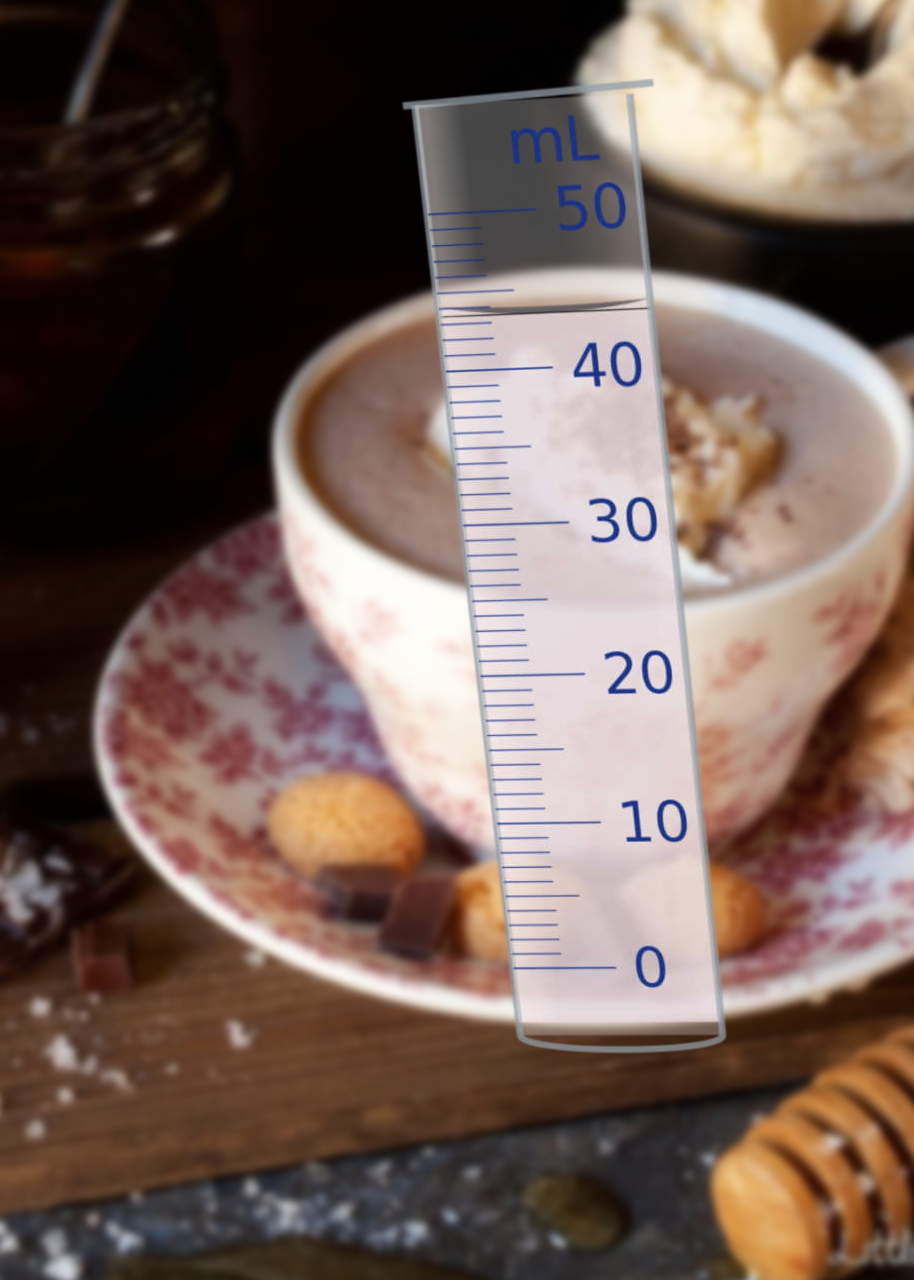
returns 43.5,mL
